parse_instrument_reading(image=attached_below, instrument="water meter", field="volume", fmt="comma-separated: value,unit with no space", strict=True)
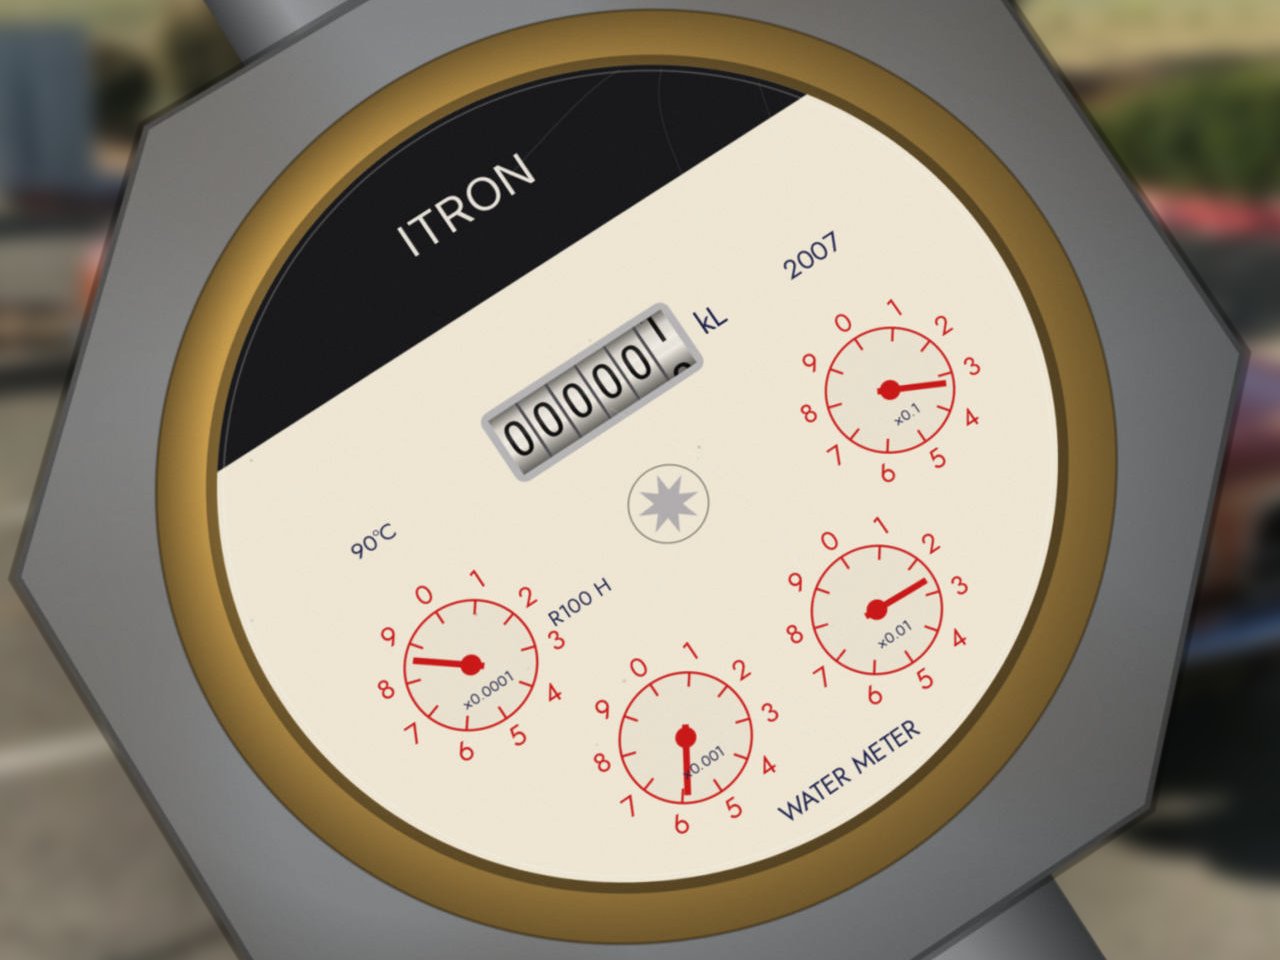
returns 1.3258,kL
